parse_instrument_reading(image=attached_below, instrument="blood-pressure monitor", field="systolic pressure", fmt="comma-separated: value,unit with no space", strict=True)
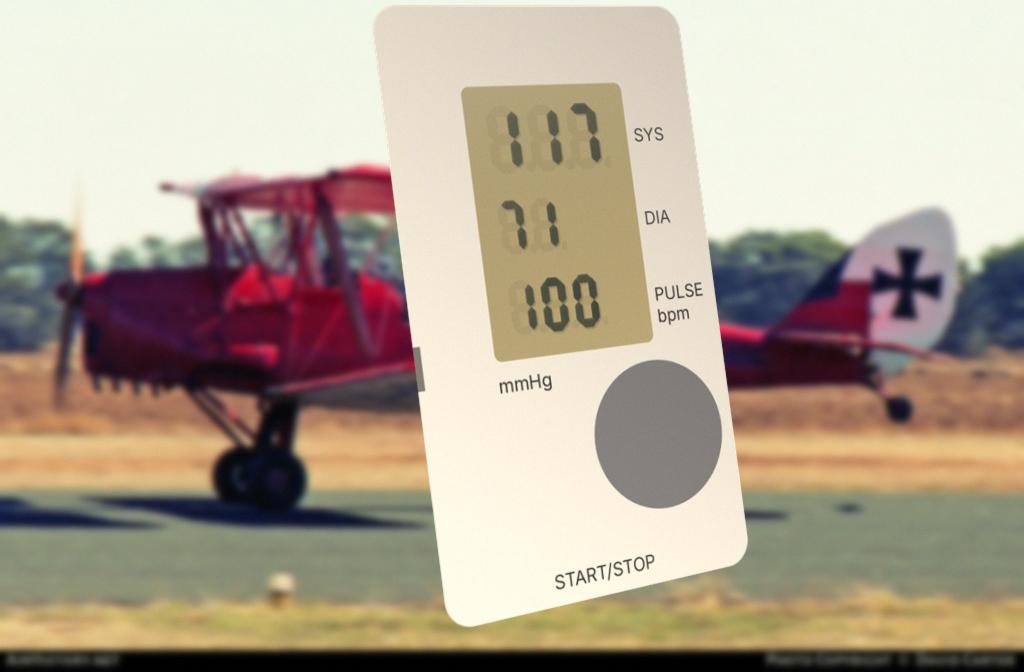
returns 117,mmHg
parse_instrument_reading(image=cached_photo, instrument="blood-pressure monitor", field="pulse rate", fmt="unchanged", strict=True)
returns 100,bpm
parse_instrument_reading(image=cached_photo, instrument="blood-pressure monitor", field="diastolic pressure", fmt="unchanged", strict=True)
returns 71,mmHg
